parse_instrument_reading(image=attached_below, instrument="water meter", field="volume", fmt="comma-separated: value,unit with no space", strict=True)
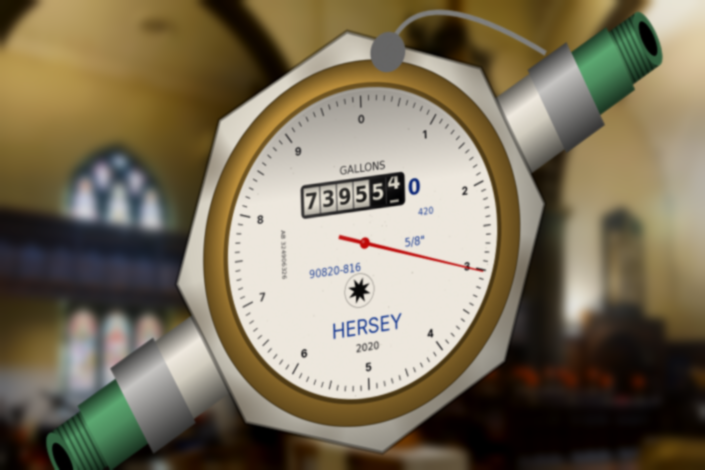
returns 7395543.0,gal
